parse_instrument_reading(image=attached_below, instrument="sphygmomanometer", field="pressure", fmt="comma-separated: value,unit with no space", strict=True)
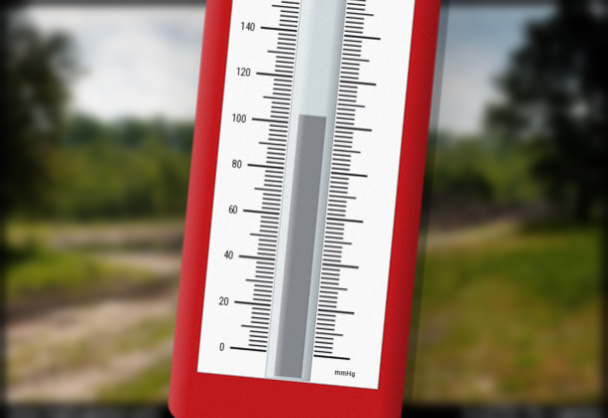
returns 104,mmHg
